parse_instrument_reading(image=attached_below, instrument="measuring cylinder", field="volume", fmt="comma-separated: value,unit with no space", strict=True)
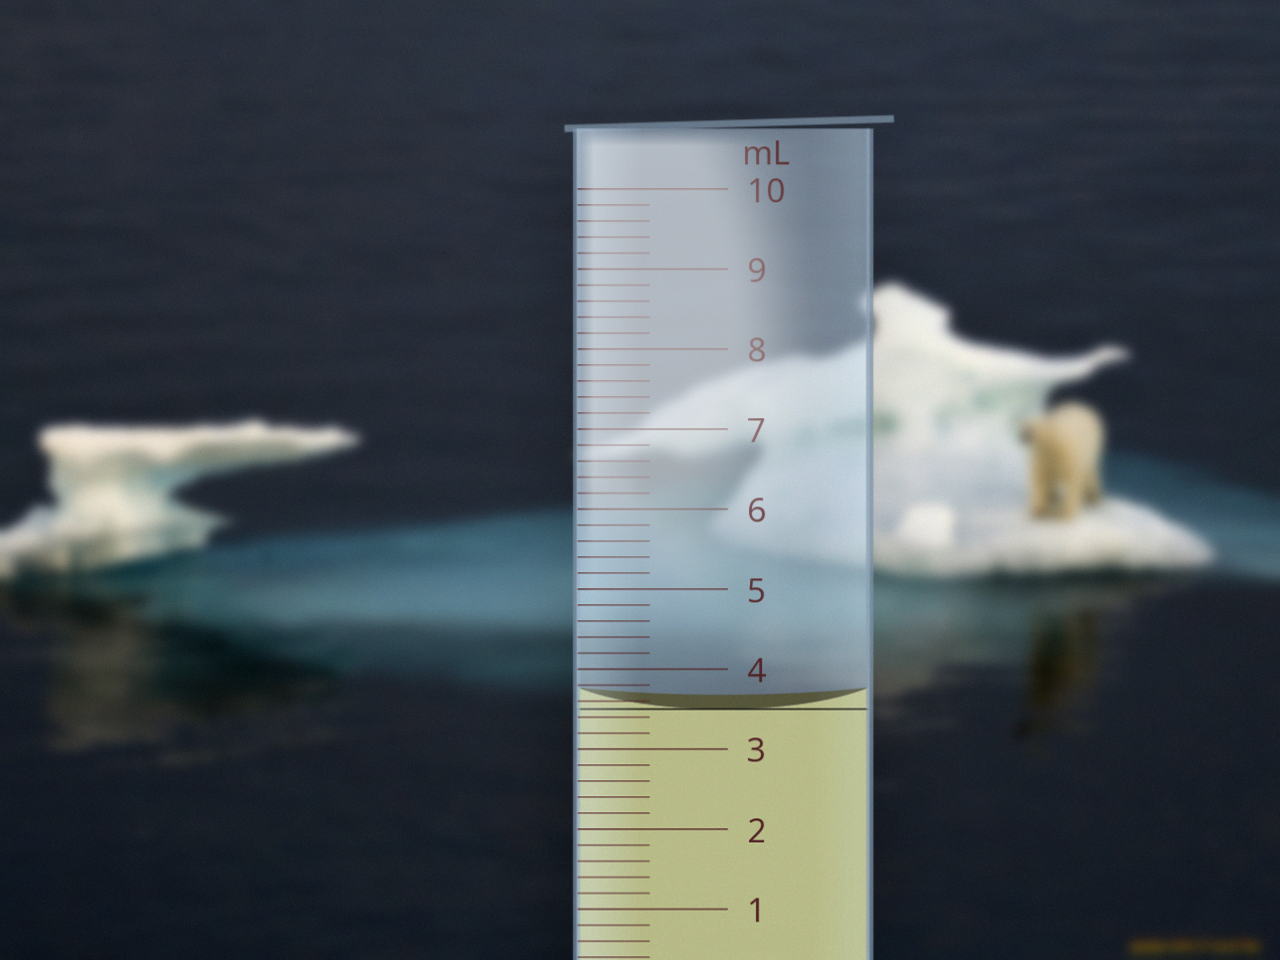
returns 3.5,mL
